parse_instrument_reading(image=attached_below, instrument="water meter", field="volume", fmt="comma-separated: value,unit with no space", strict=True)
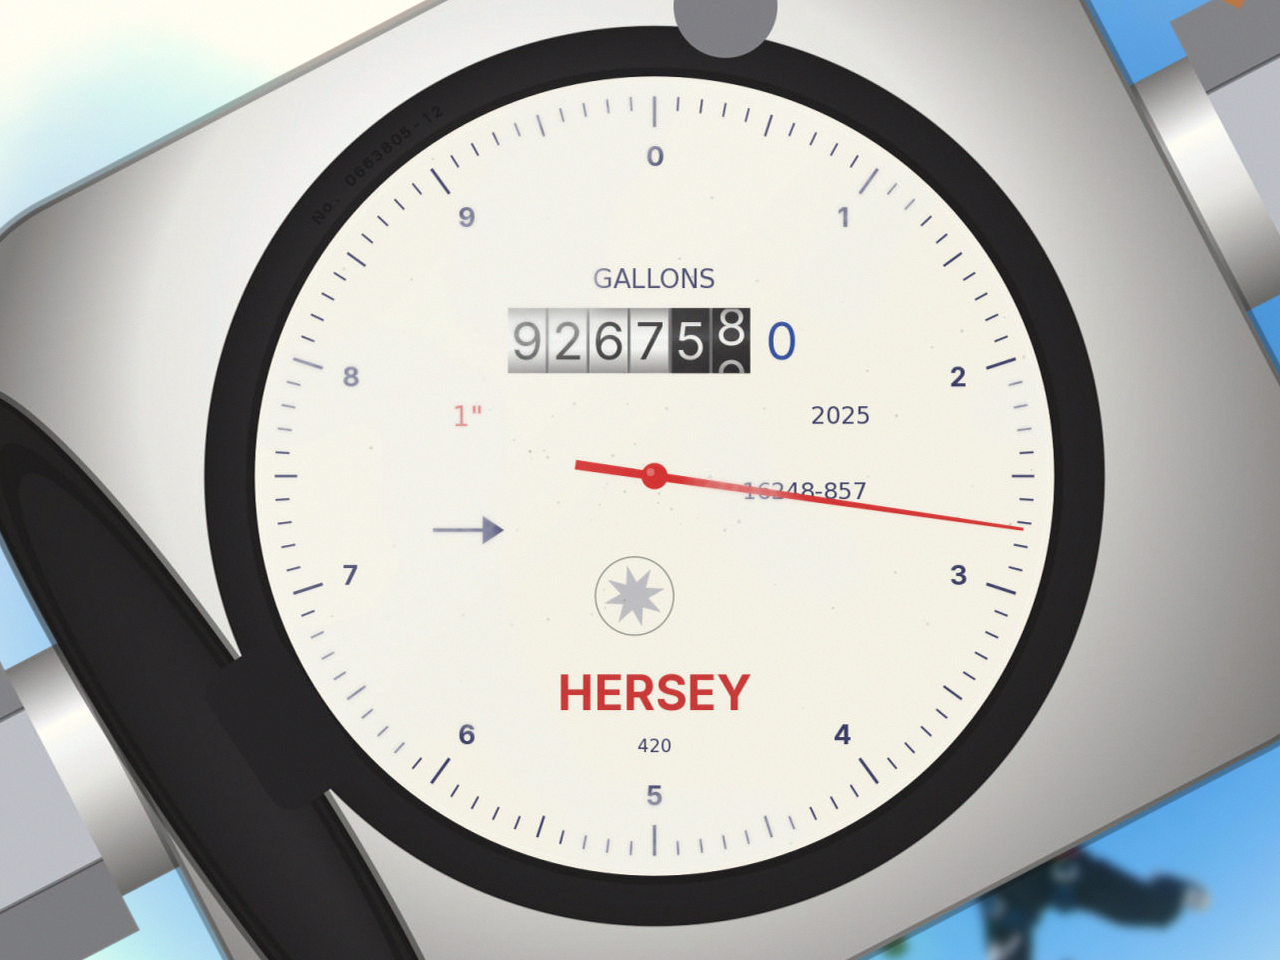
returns 9267582.7,gal
